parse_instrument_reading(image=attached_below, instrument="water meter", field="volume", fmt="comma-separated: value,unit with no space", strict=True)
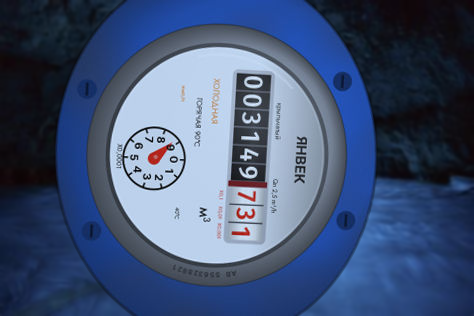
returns 3149.7308,m³
